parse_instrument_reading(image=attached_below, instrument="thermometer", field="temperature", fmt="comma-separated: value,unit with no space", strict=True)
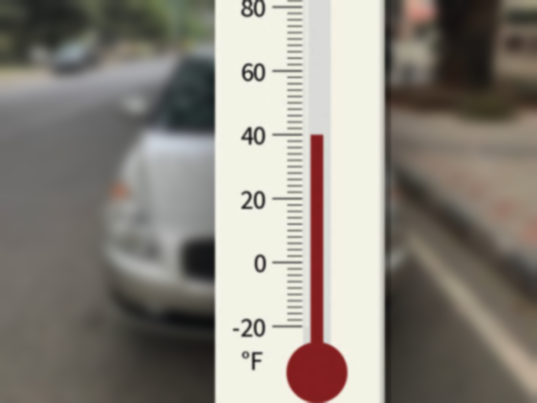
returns 40,°F
